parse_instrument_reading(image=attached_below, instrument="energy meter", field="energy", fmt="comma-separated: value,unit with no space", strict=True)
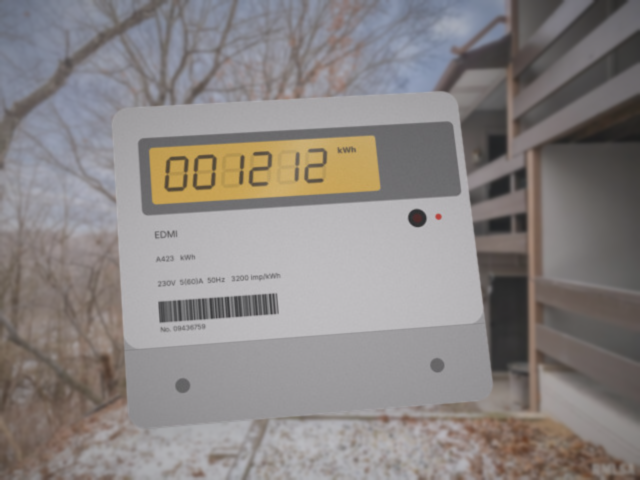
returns 1212,kWh
